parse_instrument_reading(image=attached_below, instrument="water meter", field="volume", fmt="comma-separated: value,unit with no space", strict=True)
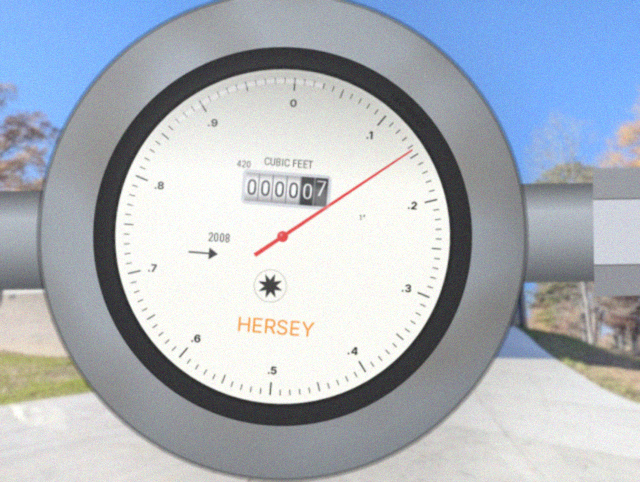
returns 7.14,ft³
